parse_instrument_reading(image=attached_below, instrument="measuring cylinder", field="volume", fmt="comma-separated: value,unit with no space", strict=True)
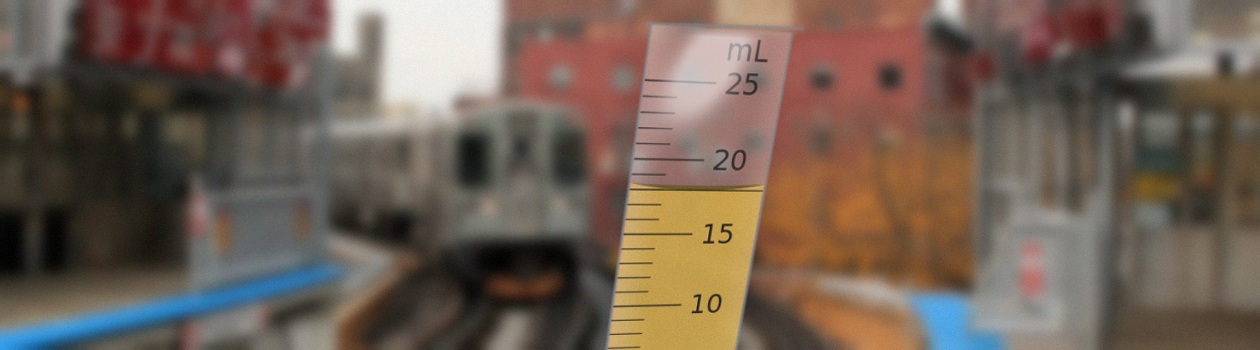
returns 18,mL
